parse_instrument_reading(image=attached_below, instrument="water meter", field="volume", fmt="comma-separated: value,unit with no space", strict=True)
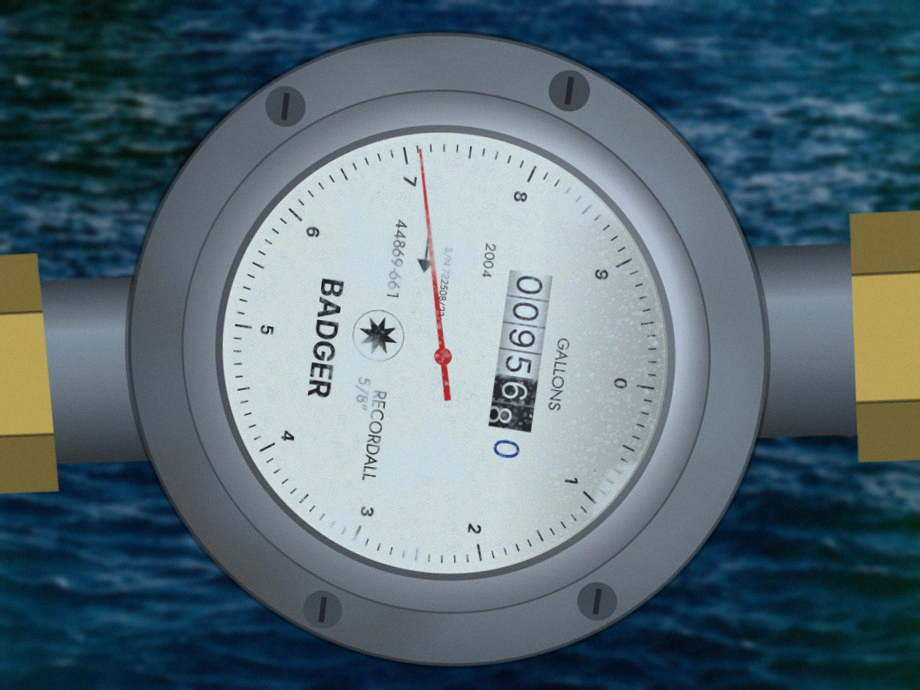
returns 95677.1,gal
